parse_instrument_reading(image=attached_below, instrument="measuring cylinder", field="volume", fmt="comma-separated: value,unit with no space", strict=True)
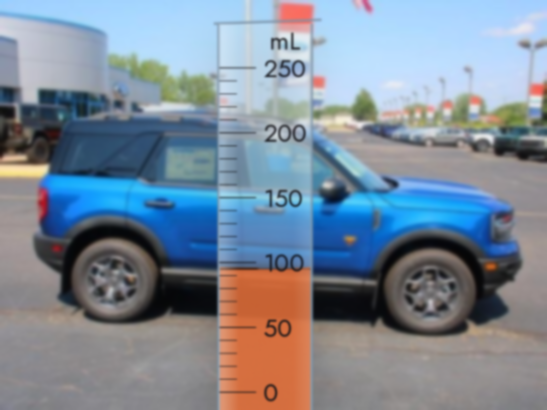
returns 95,mL
